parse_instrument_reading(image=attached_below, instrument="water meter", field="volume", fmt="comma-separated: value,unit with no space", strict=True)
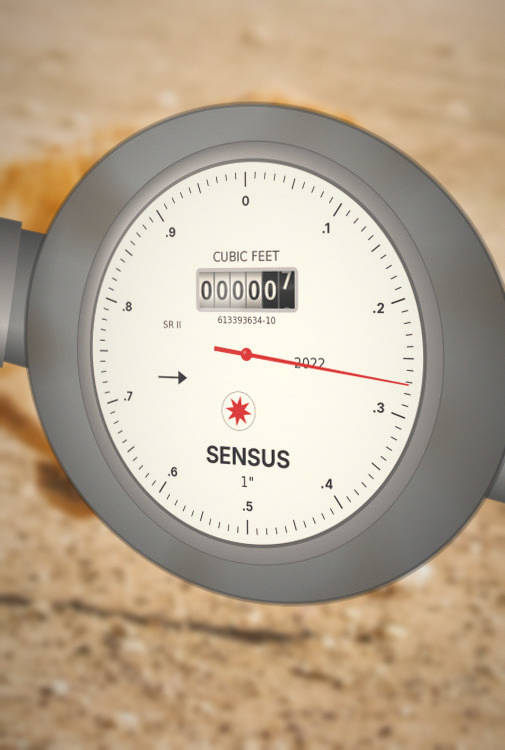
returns 7.27,ft³
